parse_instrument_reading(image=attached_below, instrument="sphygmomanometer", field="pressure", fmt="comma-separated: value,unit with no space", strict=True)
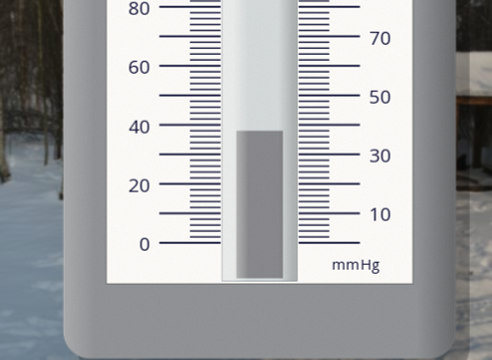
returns 38,mmHg
